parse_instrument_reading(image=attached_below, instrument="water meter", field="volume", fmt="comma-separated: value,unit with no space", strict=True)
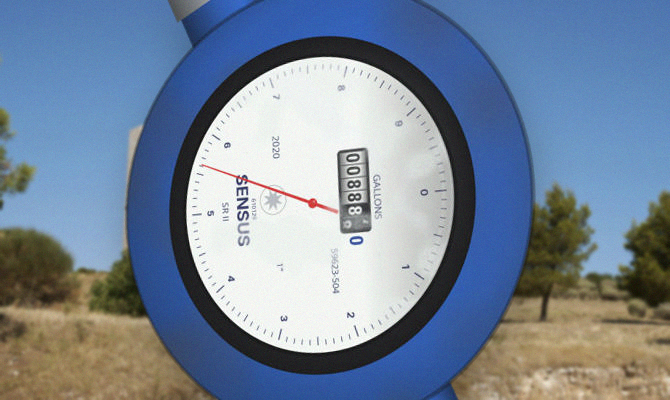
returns 88875.6,gal
